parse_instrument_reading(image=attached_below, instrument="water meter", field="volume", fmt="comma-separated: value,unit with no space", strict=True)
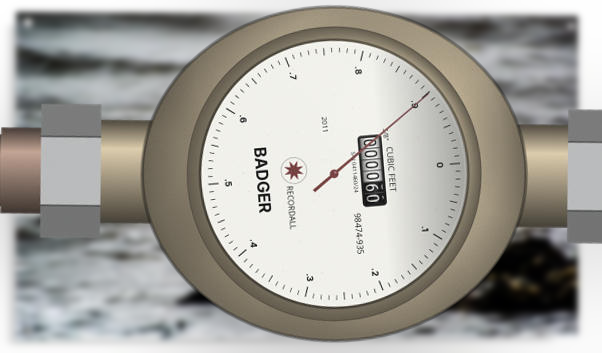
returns 59.90,ft³
